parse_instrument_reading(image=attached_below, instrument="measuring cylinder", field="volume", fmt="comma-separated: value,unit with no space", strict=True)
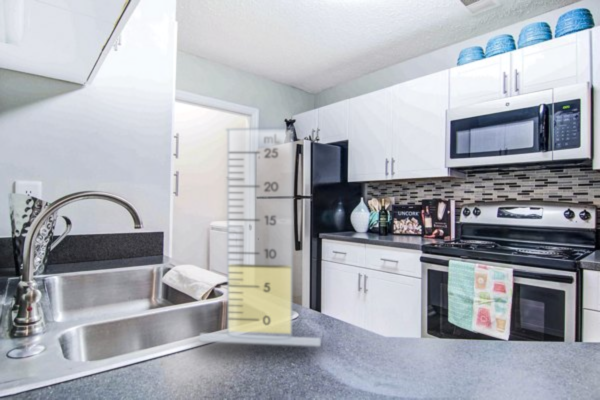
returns 8,mL
